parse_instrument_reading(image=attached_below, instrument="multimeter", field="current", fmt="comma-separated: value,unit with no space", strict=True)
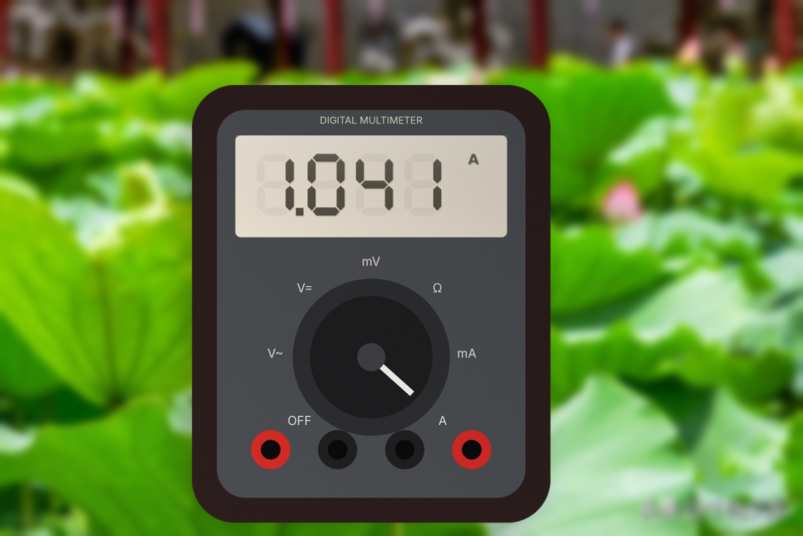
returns 1.041,A
